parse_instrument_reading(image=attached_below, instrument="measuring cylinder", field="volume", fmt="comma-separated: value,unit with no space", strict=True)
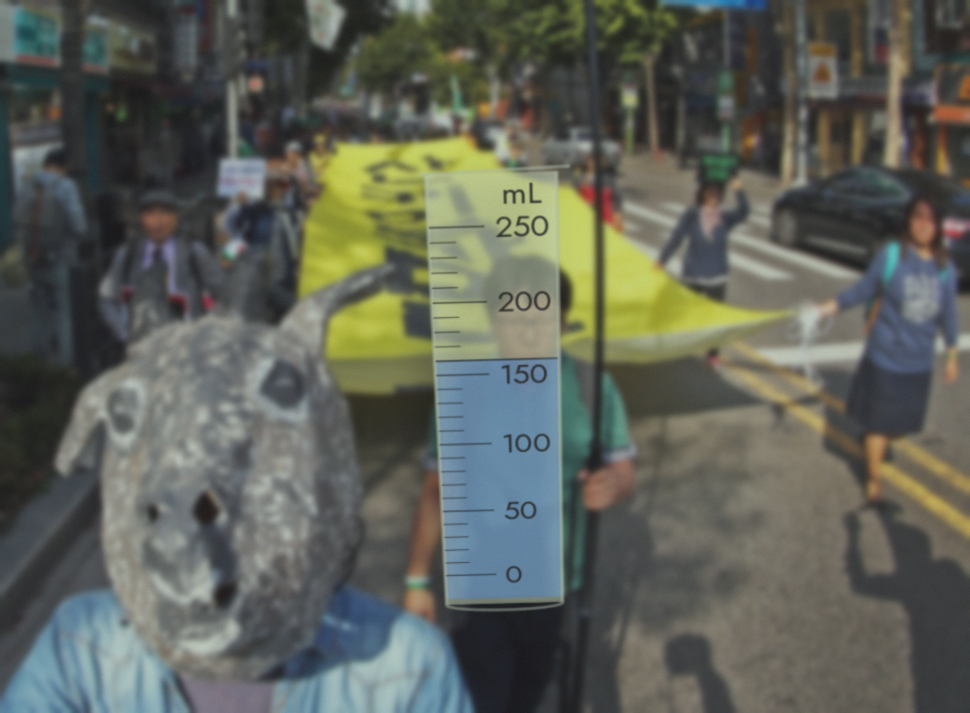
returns 160,mL
